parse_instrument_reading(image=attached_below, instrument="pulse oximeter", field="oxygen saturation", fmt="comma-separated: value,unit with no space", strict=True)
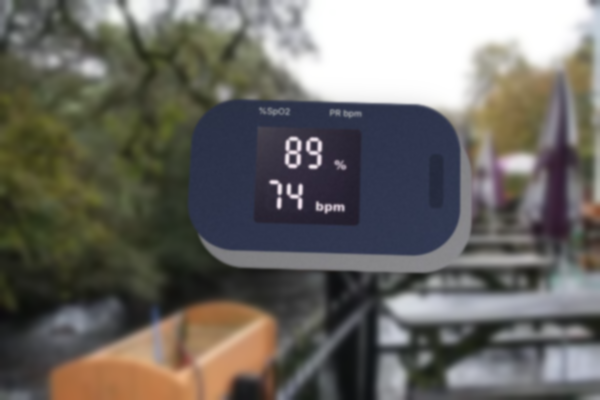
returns 89,%
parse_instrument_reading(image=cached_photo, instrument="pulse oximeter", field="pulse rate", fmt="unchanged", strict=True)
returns 74,bpm
